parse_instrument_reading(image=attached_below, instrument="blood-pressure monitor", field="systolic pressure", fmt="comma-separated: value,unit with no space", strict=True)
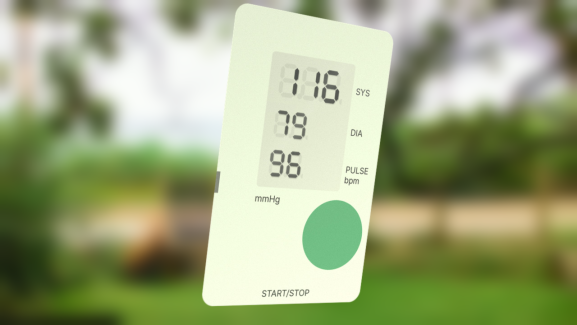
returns 116,mmHg
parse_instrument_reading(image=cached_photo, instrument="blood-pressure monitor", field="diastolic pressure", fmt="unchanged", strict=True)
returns 79,mmHg
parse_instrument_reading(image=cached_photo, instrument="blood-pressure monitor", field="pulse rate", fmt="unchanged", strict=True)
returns 96,bpm
